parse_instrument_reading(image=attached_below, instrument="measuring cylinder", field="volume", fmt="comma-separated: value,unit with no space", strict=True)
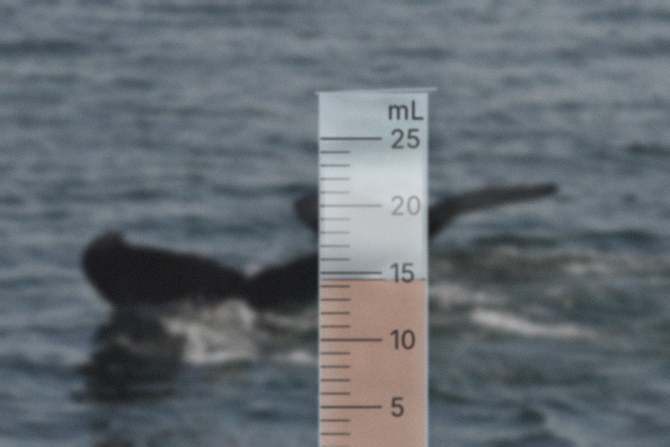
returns 14.5,mL
